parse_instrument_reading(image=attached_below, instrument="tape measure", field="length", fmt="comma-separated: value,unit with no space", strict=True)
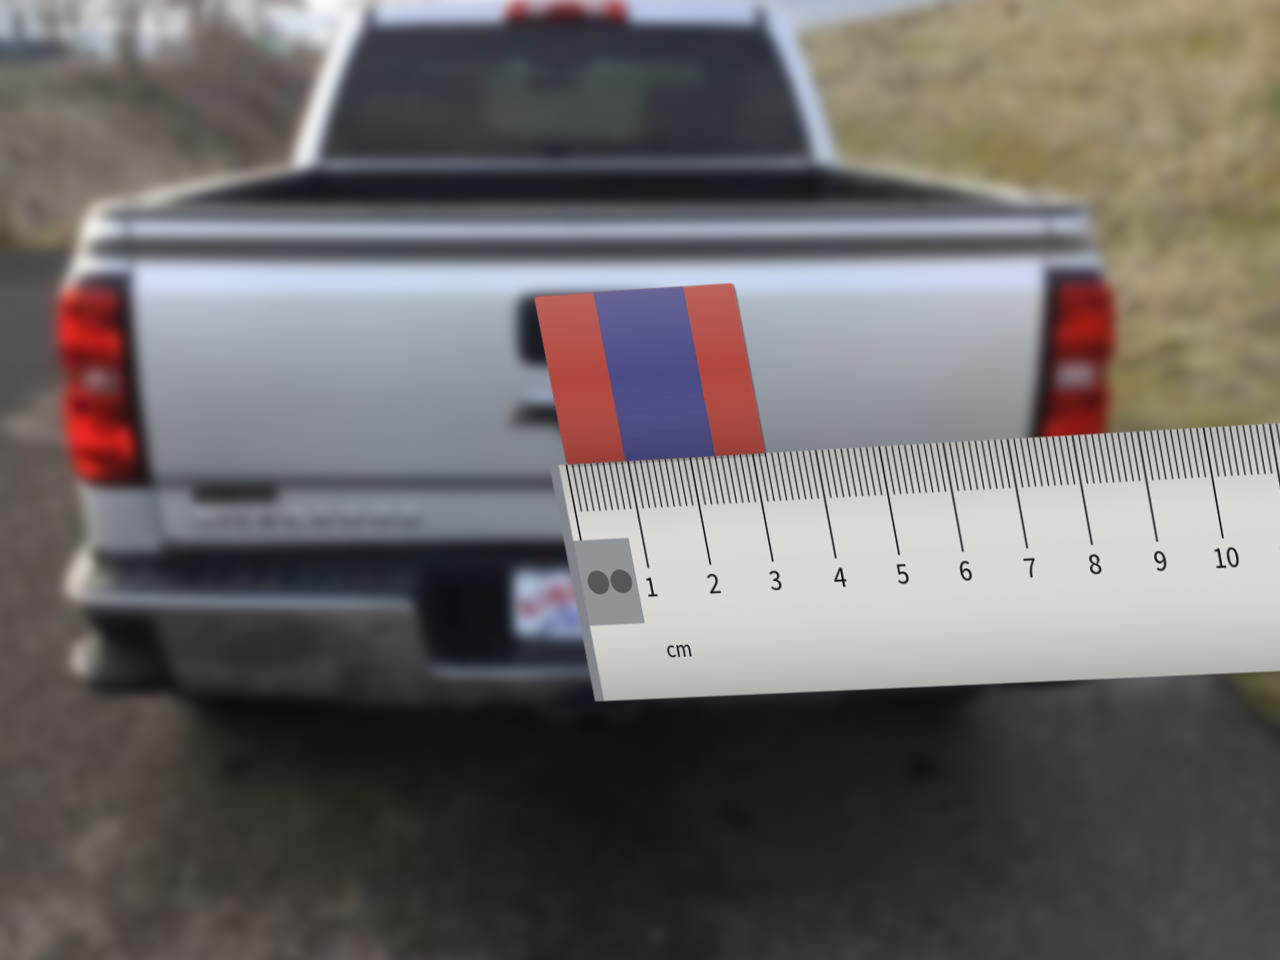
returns 3.2,cm
